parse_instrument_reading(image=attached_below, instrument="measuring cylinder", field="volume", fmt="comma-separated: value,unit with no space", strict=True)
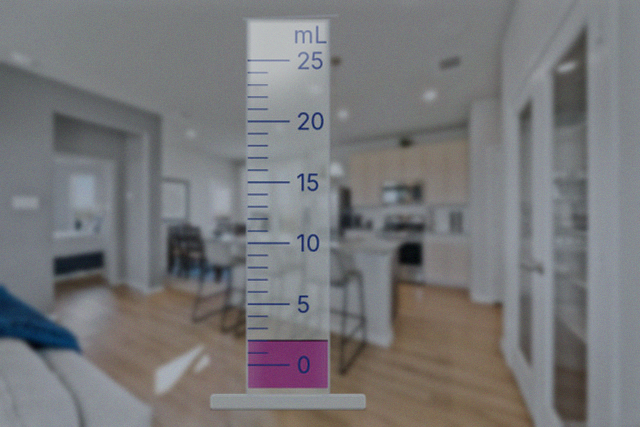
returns 2,mL
